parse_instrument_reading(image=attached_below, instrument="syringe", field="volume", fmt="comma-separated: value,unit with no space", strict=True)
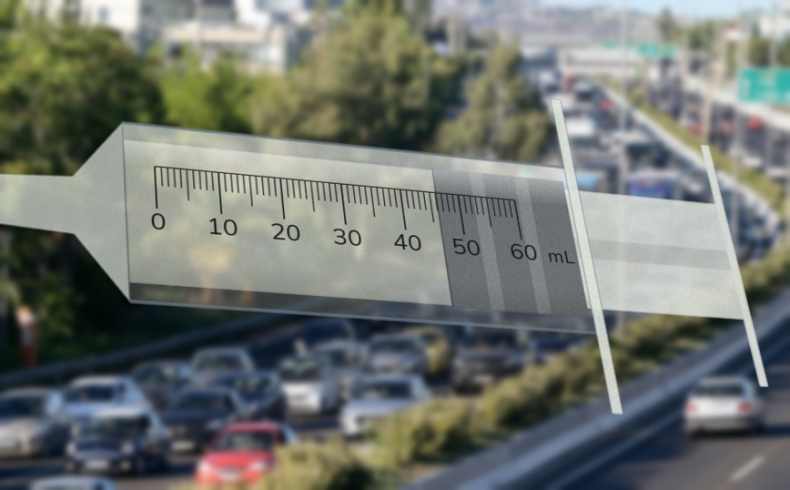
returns 46,mL
